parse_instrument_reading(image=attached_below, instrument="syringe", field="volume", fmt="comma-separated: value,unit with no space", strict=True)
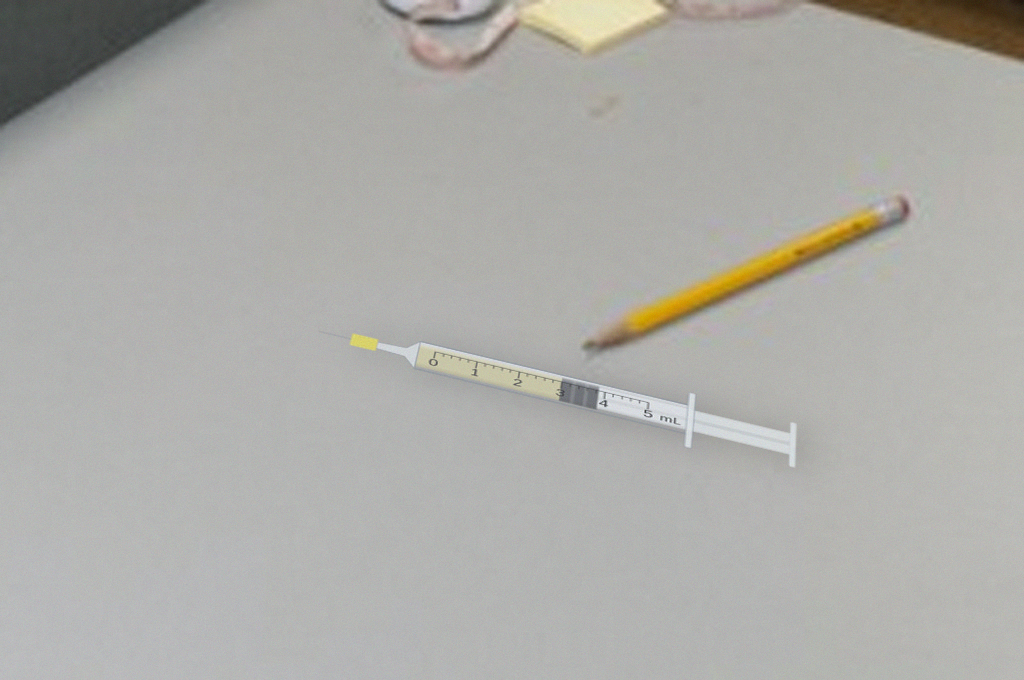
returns 3,mL
